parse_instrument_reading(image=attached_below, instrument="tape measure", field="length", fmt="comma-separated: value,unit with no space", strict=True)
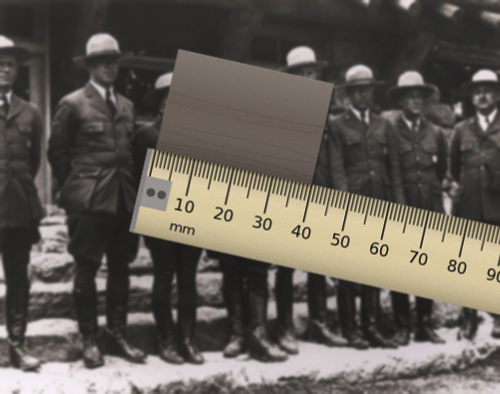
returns 40,mm
